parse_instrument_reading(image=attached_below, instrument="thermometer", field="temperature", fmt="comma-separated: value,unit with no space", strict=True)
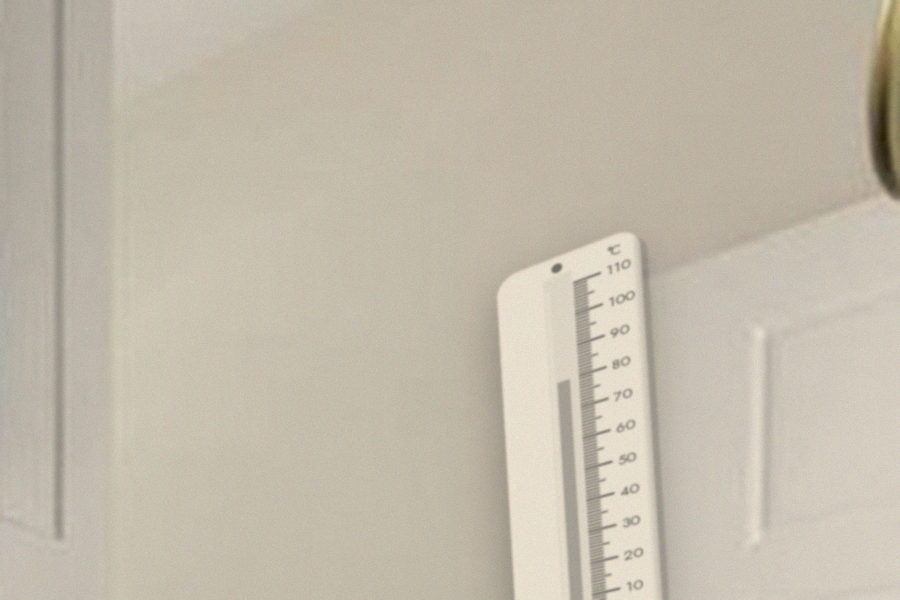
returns 80,°C
